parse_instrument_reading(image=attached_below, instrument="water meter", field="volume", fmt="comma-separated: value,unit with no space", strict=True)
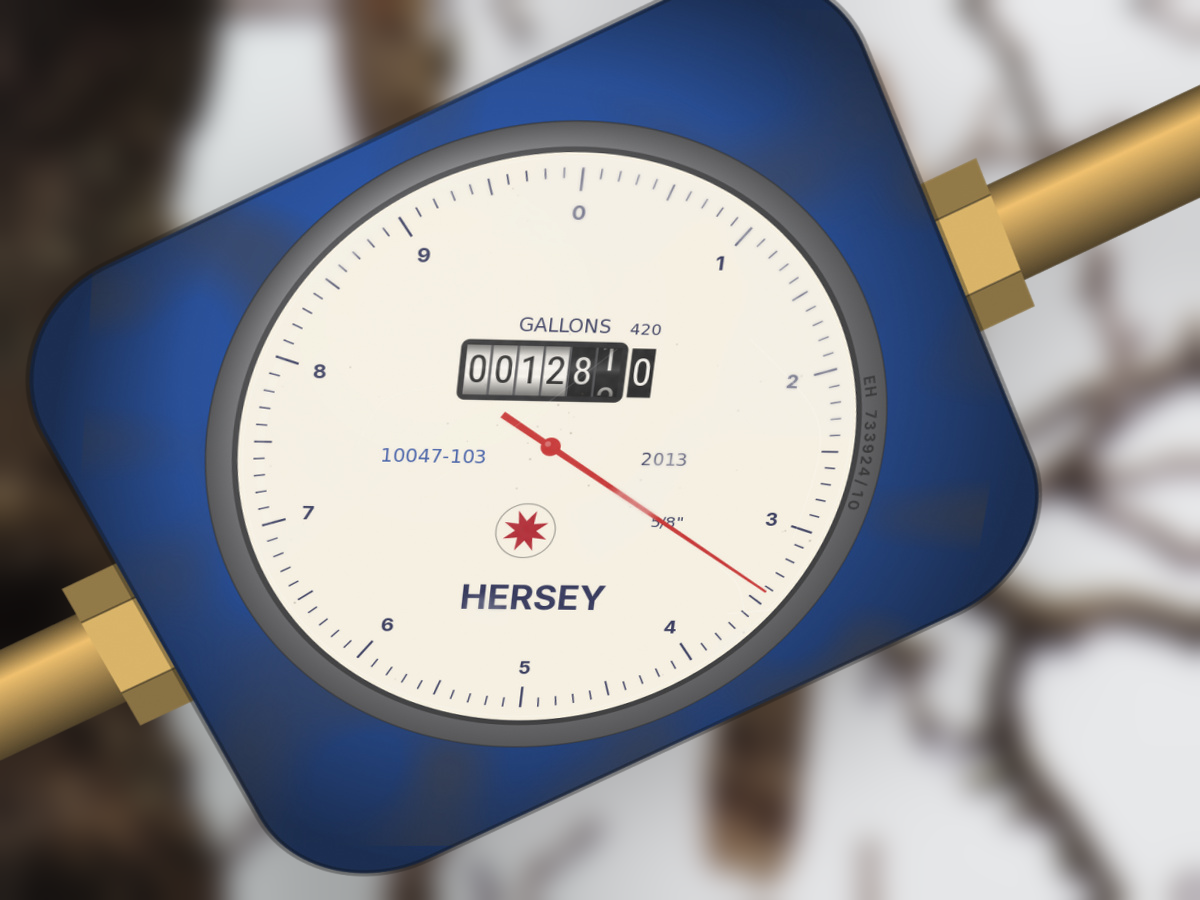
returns 12813.4,gal
